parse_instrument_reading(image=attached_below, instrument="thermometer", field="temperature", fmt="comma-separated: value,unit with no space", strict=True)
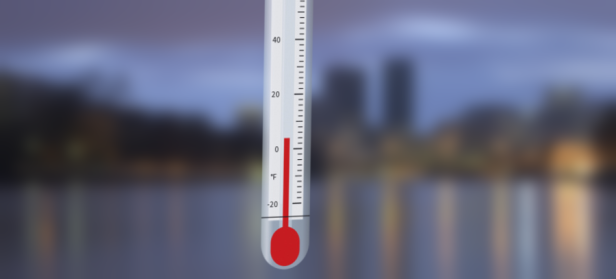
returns 4,°F
